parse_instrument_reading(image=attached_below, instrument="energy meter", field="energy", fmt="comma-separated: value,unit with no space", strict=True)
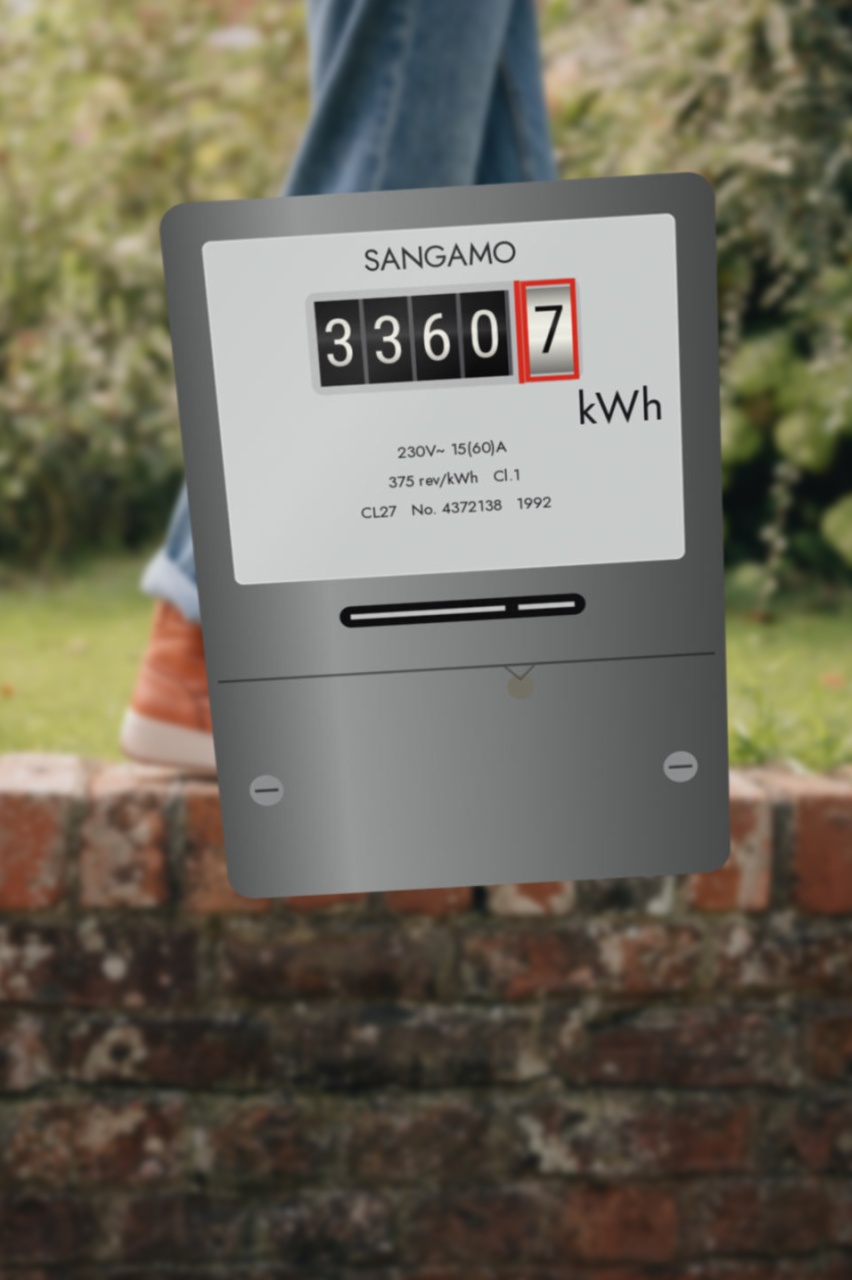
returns 3360.7,kWh
